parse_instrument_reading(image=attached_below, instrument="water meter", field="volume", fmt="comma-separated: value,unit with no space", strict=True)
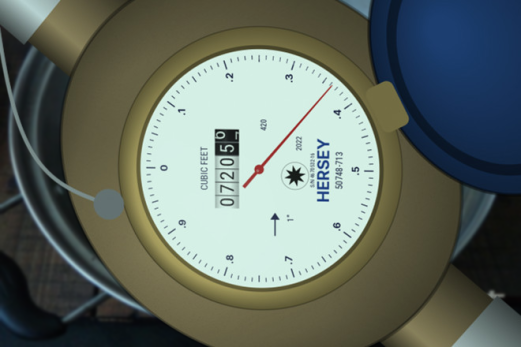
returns 72056.36,ft³
